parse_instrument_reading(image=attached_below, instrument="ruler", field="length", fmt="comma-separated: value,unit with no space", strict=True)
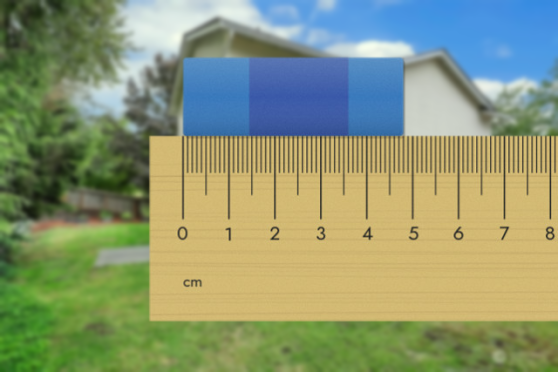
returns 4.8,cm
